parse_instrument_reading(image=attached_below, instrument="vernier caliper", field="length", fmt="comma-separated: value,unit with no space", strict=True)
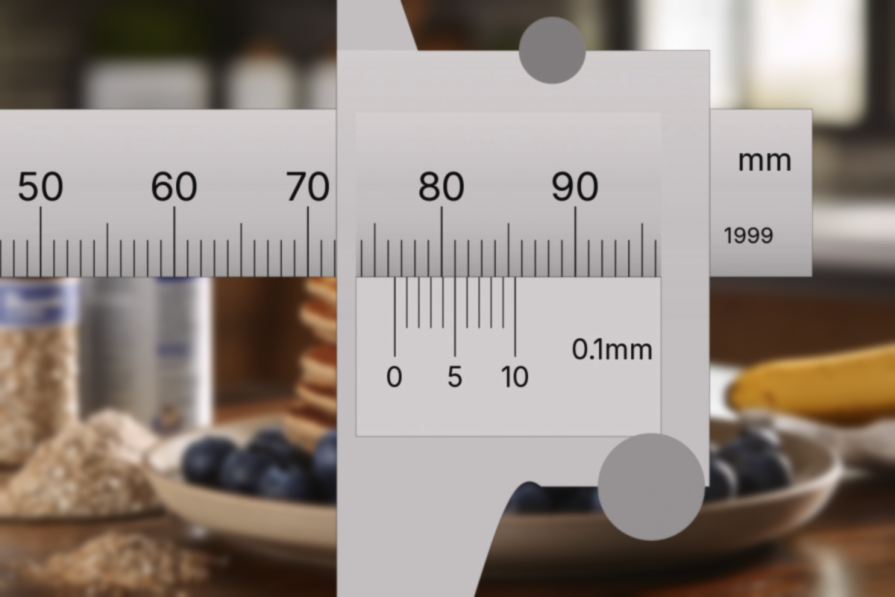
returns 76.5,mm
